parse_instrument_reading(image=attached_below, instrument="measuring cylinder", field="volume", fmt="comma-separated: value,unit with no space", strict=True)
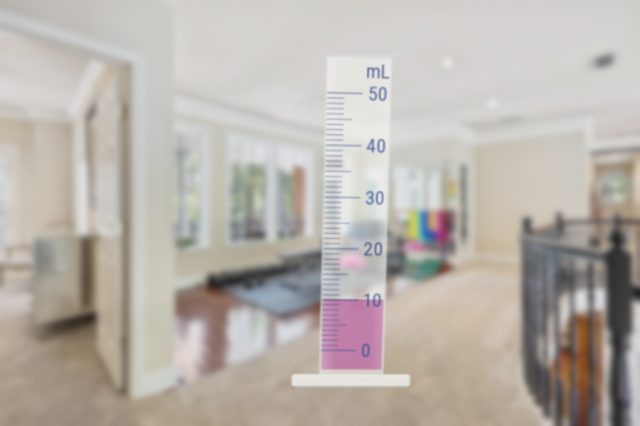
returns 10,mL
